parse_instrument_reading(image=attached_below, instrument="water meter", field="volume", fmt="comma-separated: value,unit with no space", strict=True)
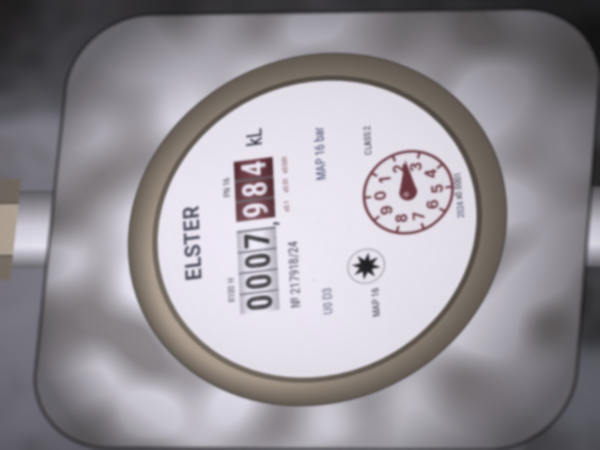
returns 7.9842,kL
